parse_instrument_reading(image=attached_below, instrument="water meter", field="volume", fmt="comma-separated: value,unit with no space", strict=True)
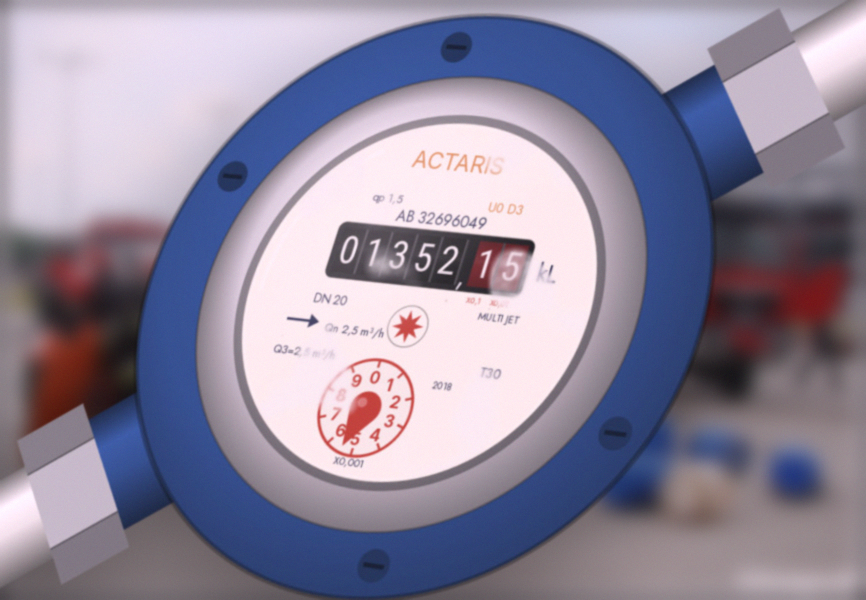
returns 1352.155,kL
